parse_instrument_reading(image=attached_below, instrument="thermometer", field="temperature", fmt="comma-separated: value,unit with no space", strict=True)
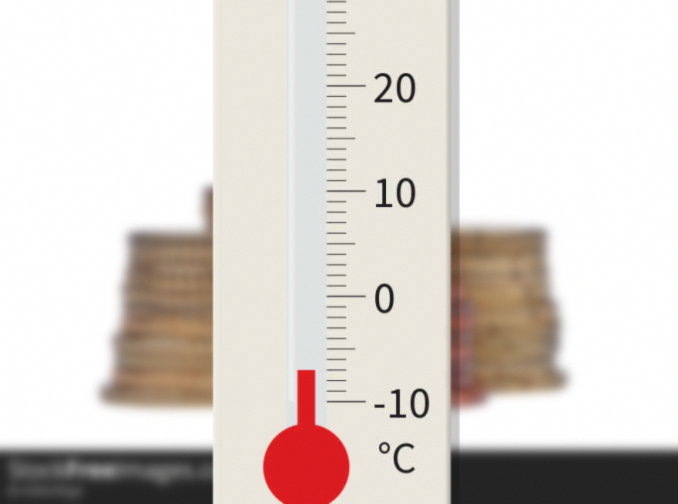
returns -7,°C
